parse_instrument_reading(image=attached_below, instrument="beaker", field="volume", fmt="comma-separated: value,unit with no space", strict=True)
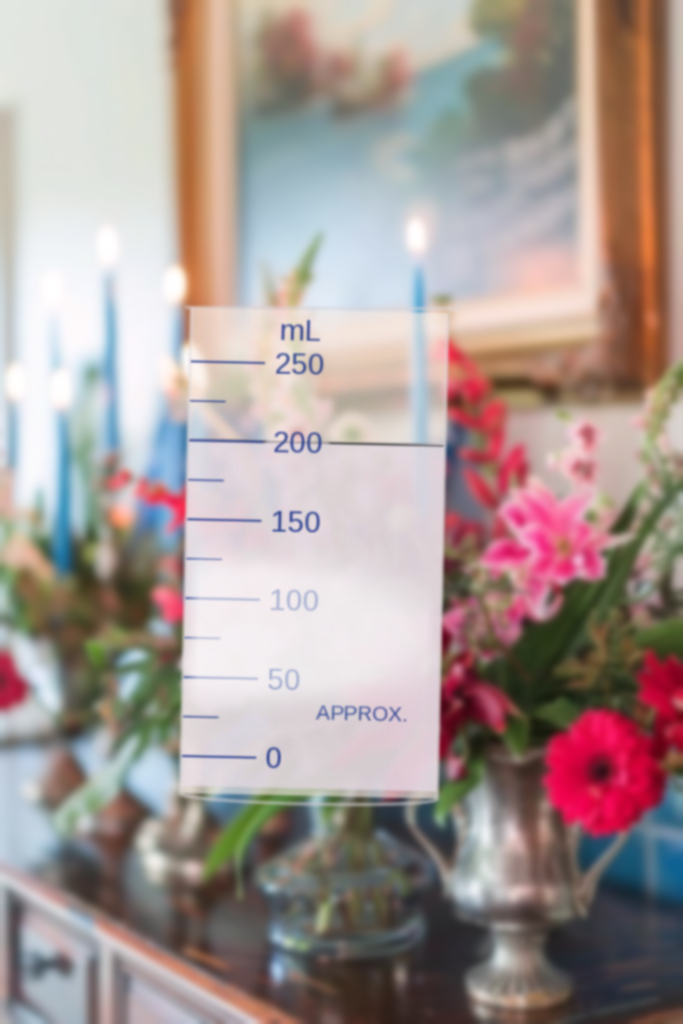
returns 200,mL
